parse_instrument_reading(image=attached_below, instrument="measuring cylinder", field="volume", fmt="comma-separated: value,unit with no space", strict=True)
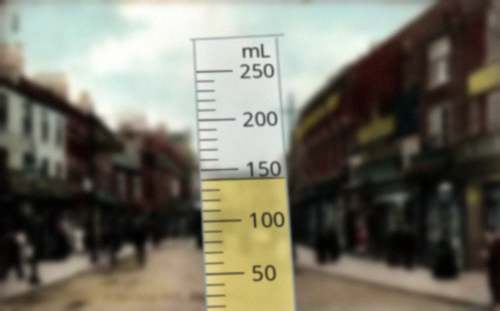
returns 140,mL
